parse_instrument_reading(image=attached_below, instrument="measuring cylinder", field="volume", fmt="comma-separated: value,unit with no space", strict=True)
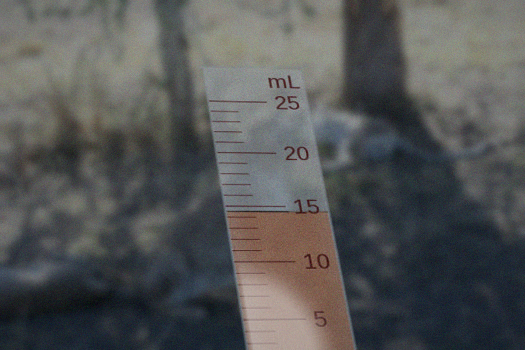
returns 14.5,mL
